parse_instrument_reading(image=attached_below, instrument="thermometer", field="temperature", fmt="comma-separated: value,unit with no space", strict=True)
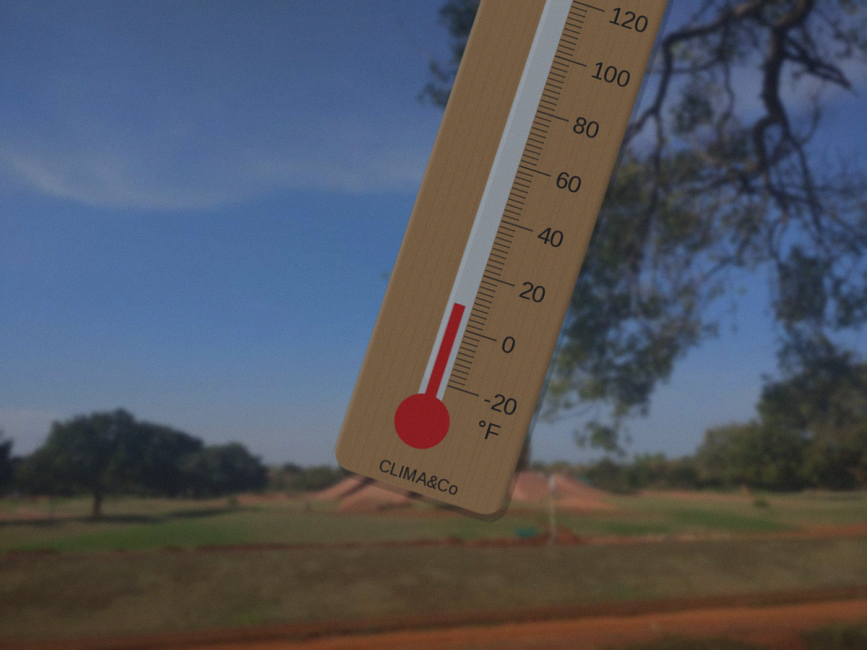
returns 8,°F
